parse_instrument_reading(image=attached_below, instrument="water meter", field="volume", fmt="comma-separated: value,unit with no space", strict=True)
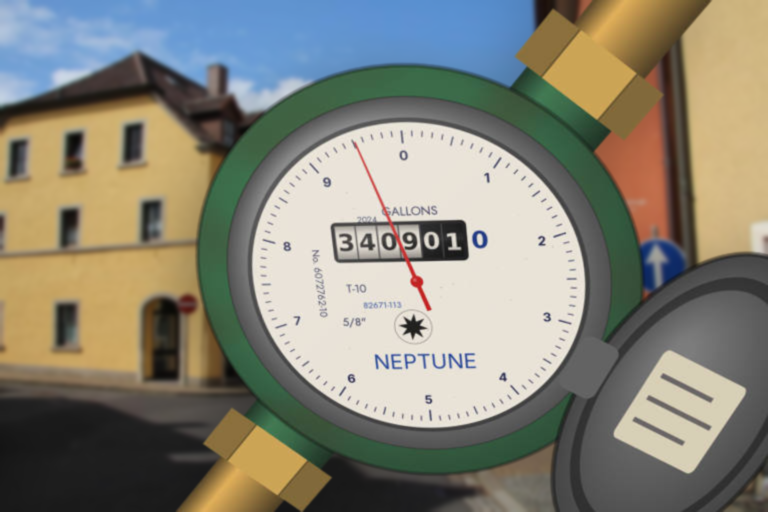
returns 3409009.5,gal
